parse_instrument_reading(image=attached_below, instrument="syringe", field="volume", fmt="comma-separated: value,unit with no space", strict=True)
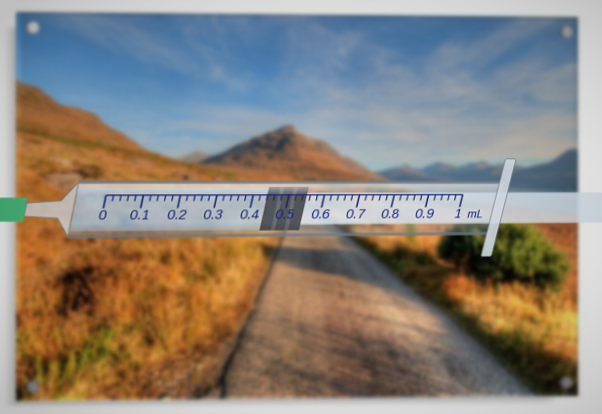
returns 0.44,mL
